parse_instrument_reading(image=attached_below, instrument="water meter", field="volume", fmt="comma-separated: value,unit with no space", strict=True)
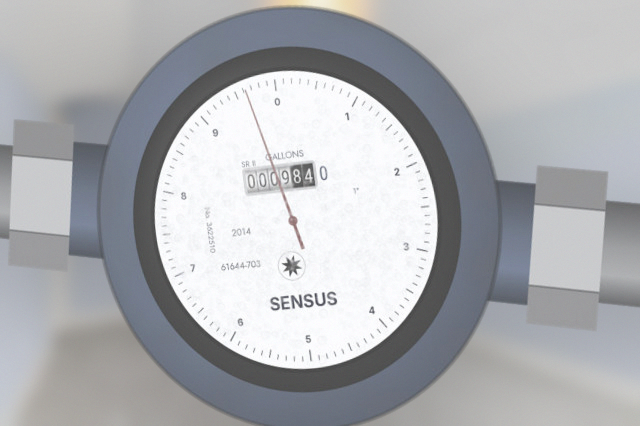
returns 9839.6,gal
